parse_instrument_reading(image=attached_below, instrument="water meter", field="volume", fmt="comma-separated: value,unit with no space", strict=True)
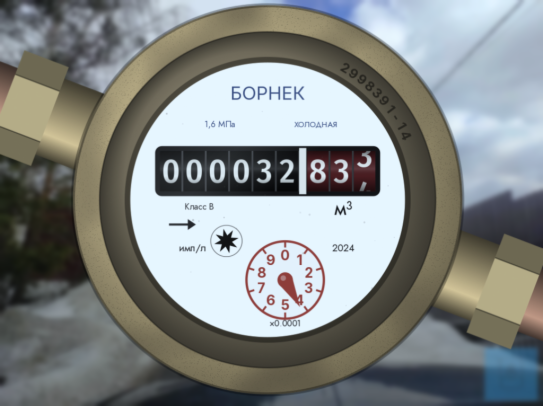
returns 32.8334,m³
